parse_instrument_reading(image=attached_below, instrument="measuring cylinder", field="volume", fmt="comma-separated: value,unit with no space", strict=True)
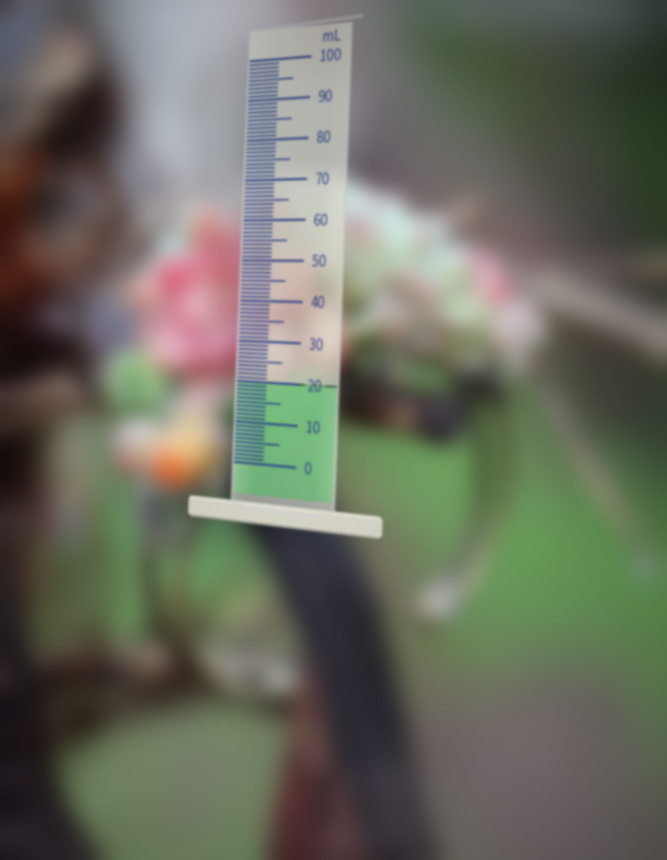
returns 20,mL
